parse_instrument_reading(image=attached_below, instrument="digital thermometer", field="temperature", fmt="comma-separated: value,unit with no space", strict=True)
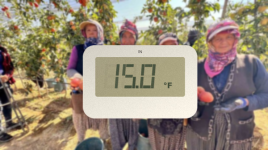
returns 15.0,°F
